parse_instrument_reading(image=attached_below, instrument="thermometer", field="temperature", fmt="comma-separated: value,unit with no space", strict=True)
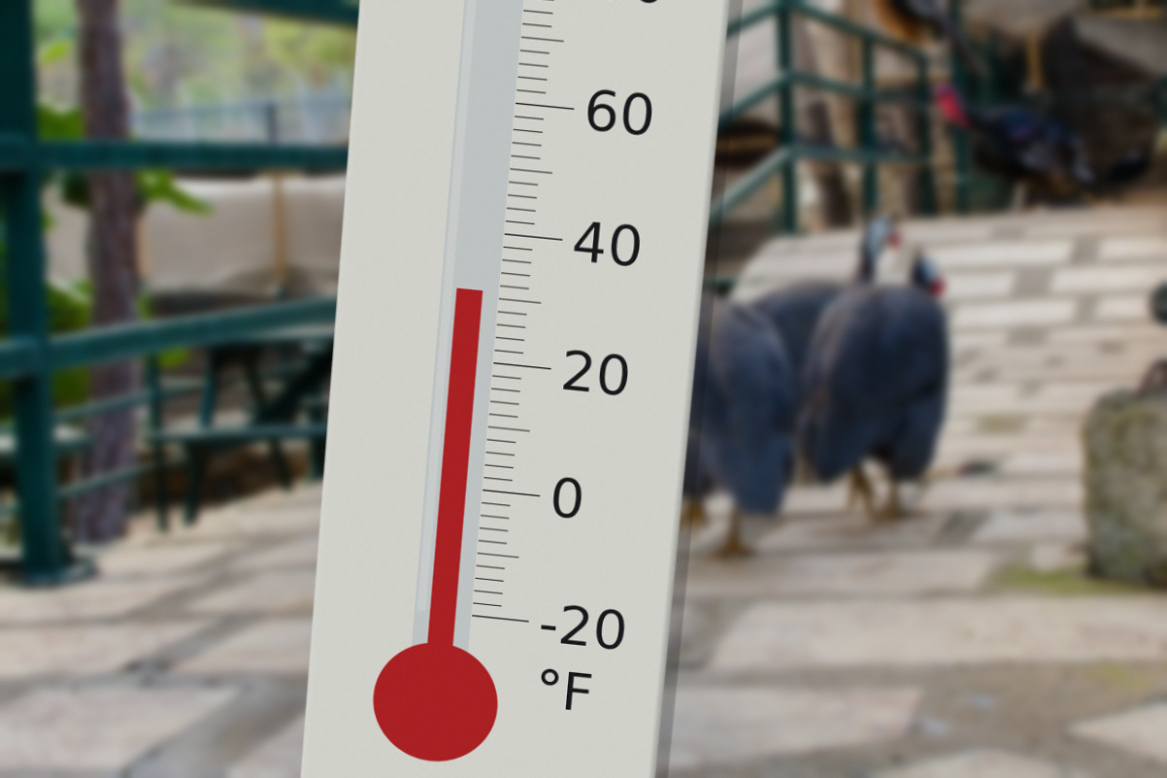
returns 31,°F
